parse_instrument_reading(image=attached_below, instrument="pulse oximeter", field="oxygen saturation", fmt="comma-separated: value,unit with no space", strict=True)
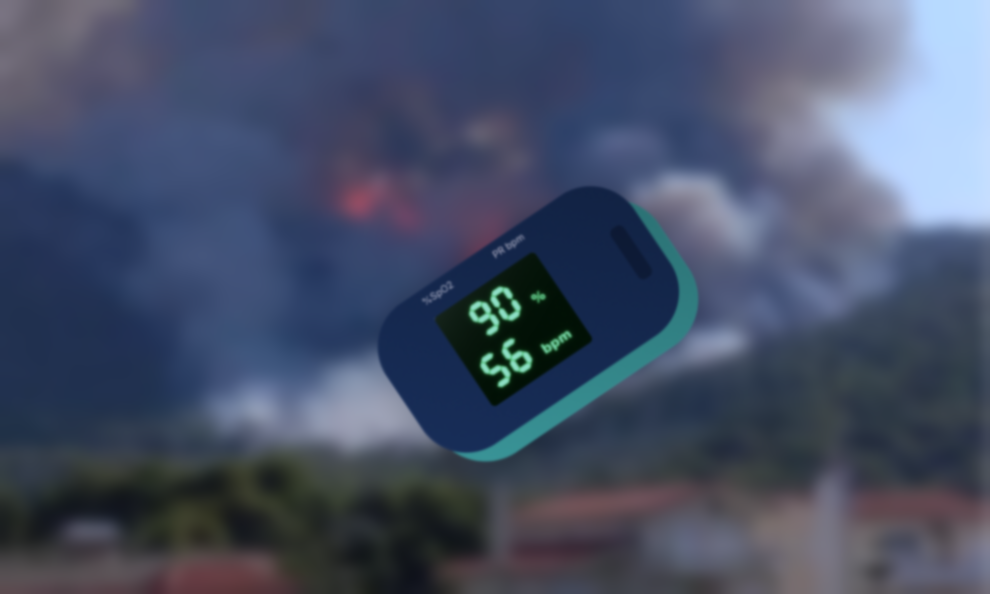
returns 90,%
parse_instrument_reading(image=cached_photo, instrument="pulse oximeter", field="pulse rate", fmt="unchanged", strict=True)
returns 56,bpm
